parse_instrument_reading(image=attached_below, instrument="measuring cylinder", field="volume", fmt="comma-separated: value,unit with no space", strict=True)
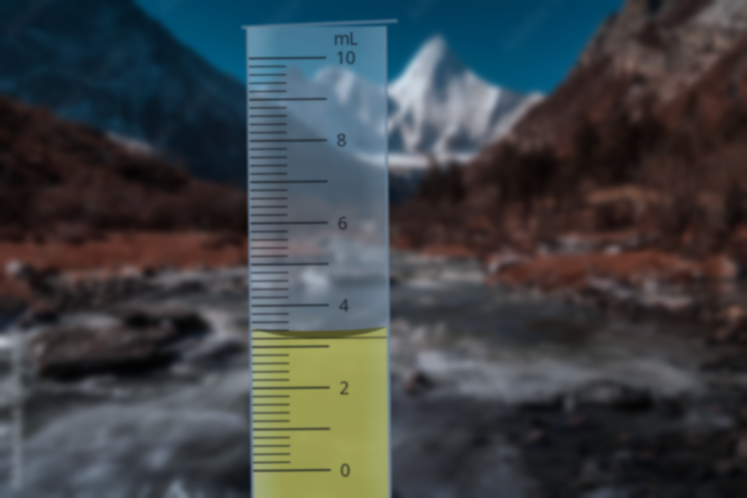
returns 3.2,mL
